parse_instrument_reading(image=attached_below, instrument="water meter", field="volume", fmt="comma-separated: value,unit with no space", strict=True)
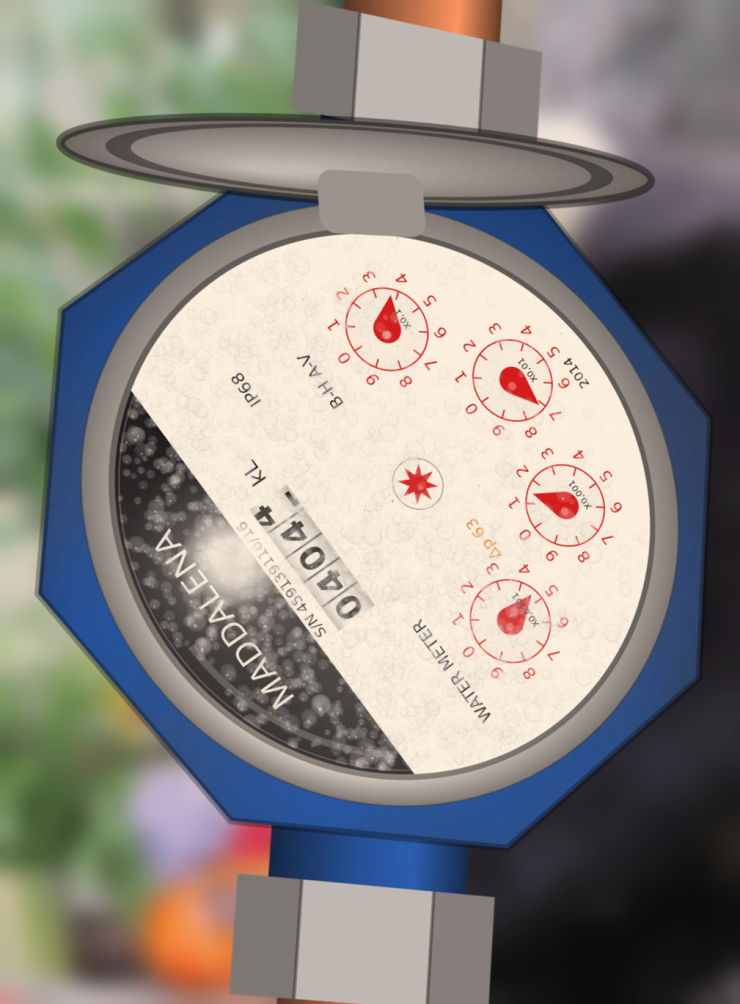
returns 4044.3714,kL
